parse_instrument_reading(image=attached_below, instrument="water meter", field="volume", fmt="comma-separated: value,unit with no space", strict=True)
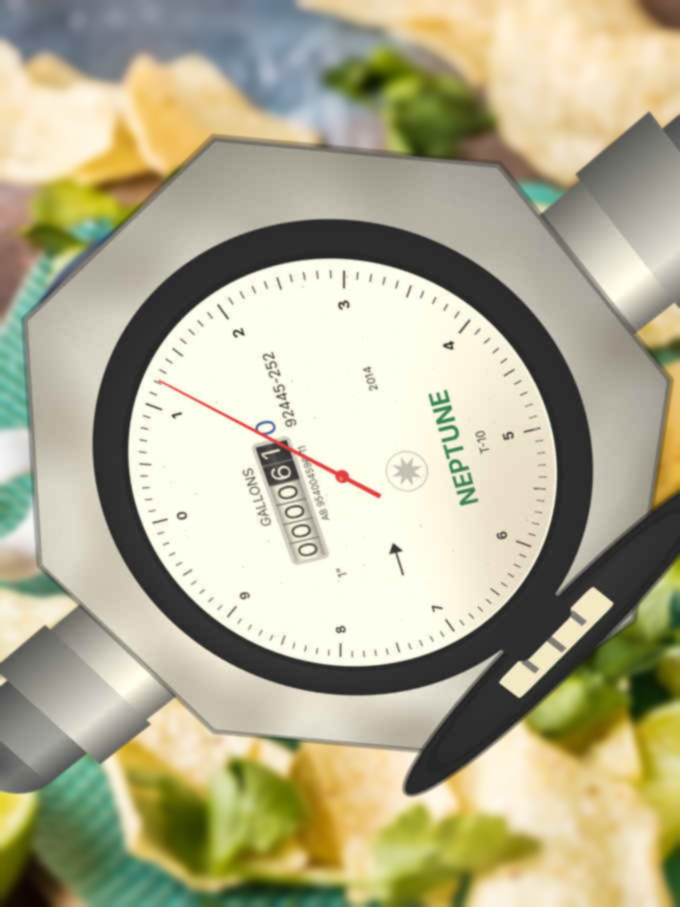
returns 611.2,gal
